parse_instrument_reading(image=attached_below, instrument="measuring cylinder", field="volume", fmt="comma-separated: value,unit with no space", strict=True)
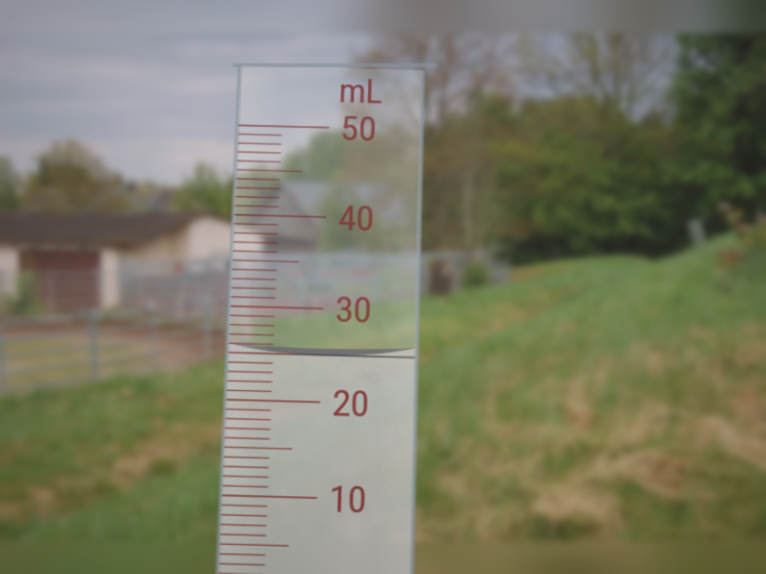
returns 25,mL
